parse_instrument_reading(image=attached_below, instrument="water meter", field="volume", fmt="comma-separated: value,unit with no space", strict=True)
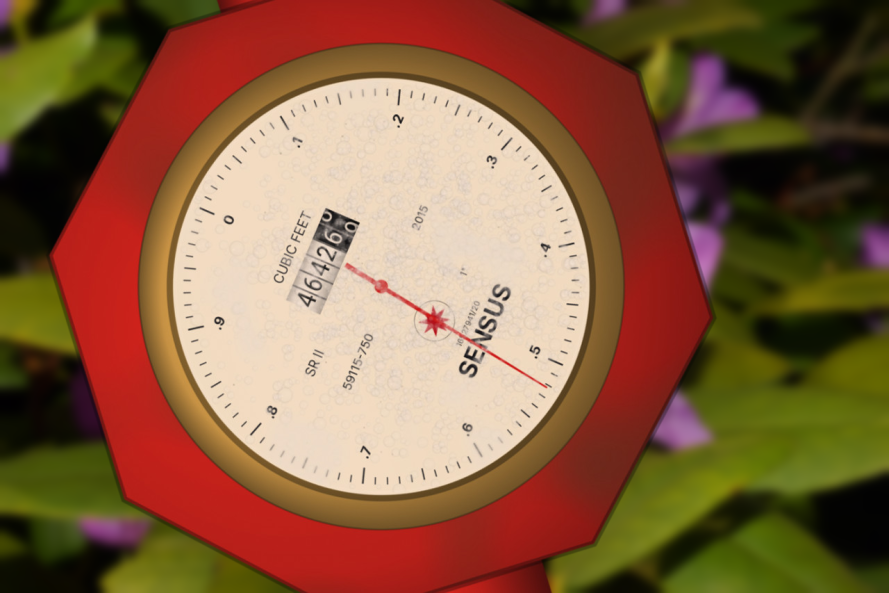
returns 464268.52,ft³
